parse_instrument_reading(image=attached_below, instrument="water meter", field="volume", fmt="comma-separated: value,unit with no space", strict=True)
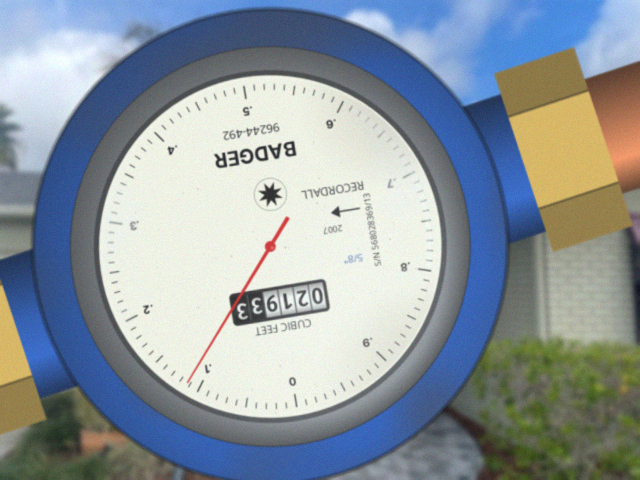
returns 21933.11,ft³
